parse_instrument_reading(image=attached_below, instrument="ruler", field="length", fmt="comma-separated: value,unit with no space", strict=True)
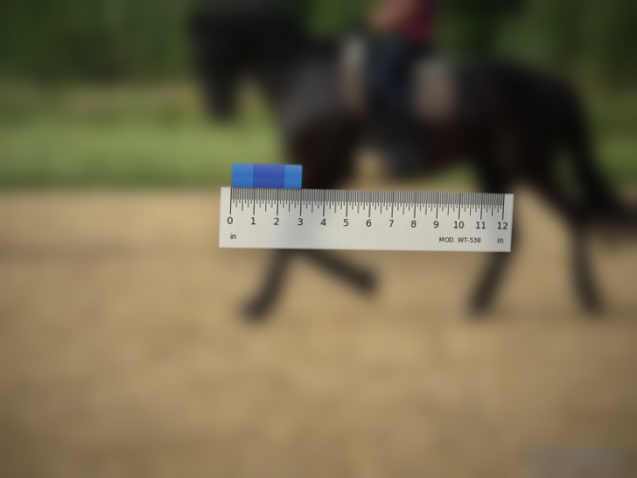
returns 3,in
